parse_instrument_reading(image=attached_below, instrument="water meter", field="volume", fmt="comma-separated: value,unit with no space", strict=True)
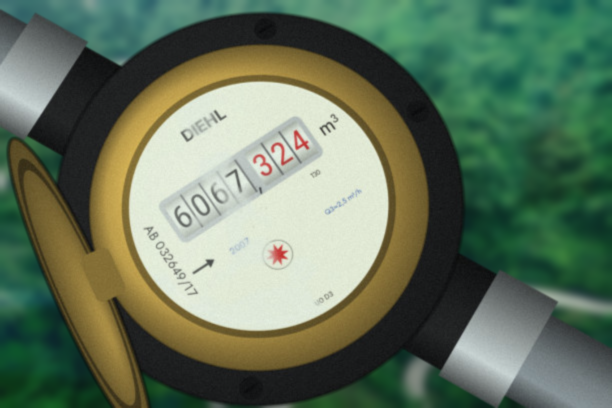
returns 6067.324,m³
